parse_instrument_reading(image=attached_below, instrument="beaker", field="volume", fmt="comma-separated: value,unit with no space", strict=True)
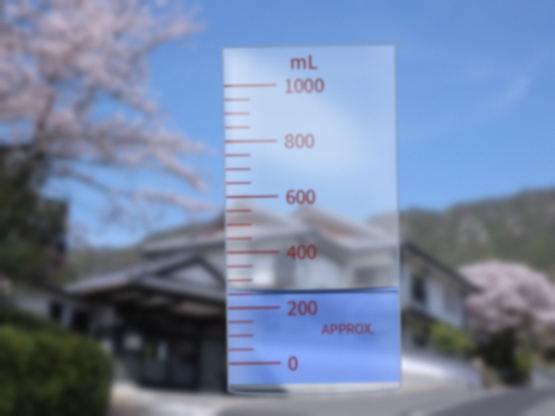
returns 250,mL
